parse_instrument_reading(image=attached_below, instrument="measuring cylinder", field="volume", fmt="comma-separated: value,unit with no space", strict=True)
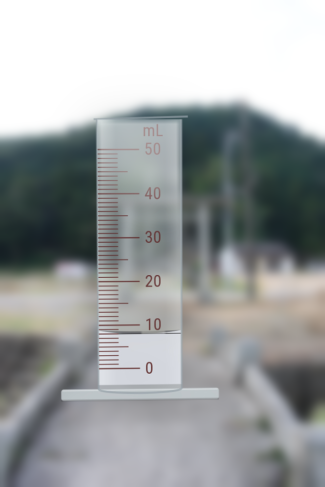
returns 8,mL
